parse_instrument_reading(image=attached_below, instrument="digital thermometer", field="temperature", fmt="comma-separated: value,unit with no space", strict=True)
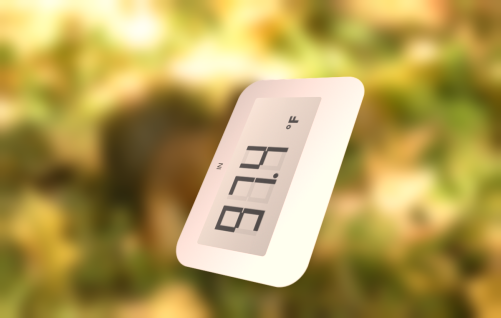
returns 97.4,°F
